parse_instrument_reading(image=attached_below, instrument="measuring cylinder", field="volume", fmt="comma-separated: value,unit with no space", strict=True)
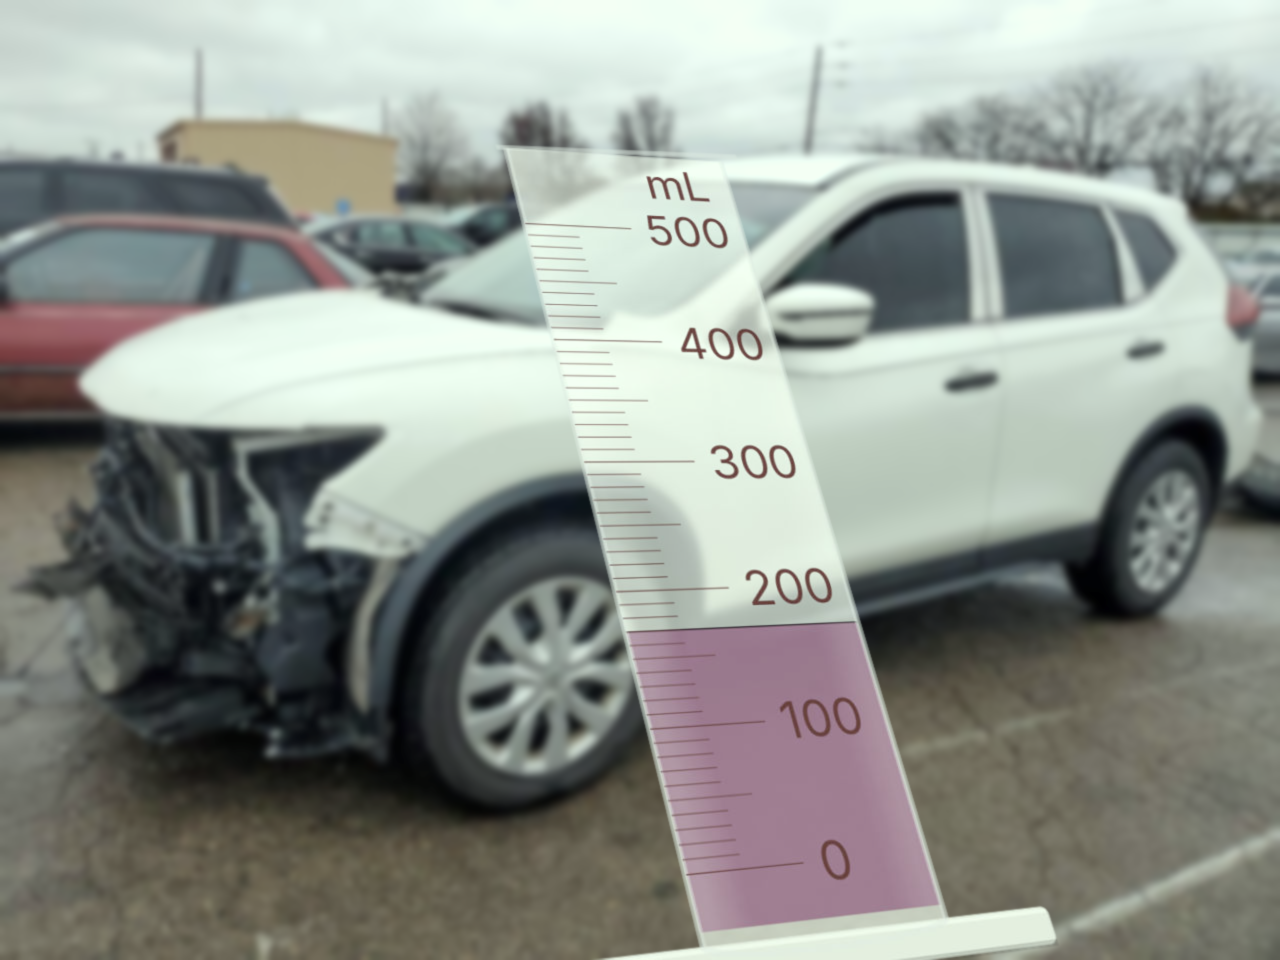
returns 170,mL
